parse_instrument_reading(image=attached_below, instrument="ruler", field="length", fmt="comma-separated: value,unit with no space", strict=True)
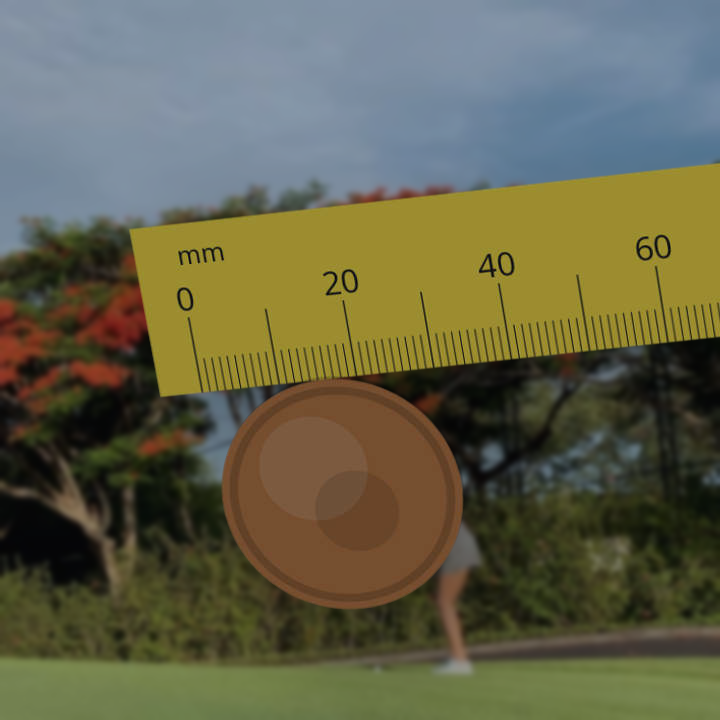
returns 31,mm
